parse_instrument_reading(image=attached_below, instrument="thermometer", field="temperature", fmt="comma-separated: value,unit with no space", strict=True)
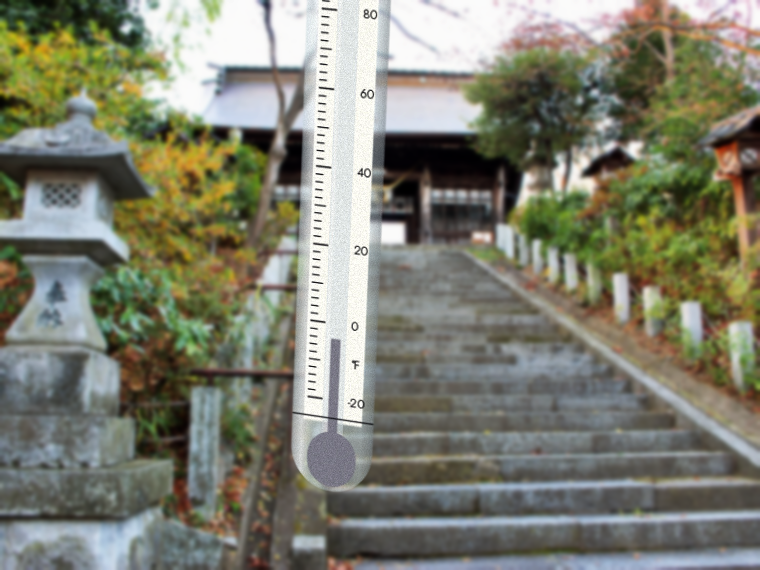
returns -4,°F
